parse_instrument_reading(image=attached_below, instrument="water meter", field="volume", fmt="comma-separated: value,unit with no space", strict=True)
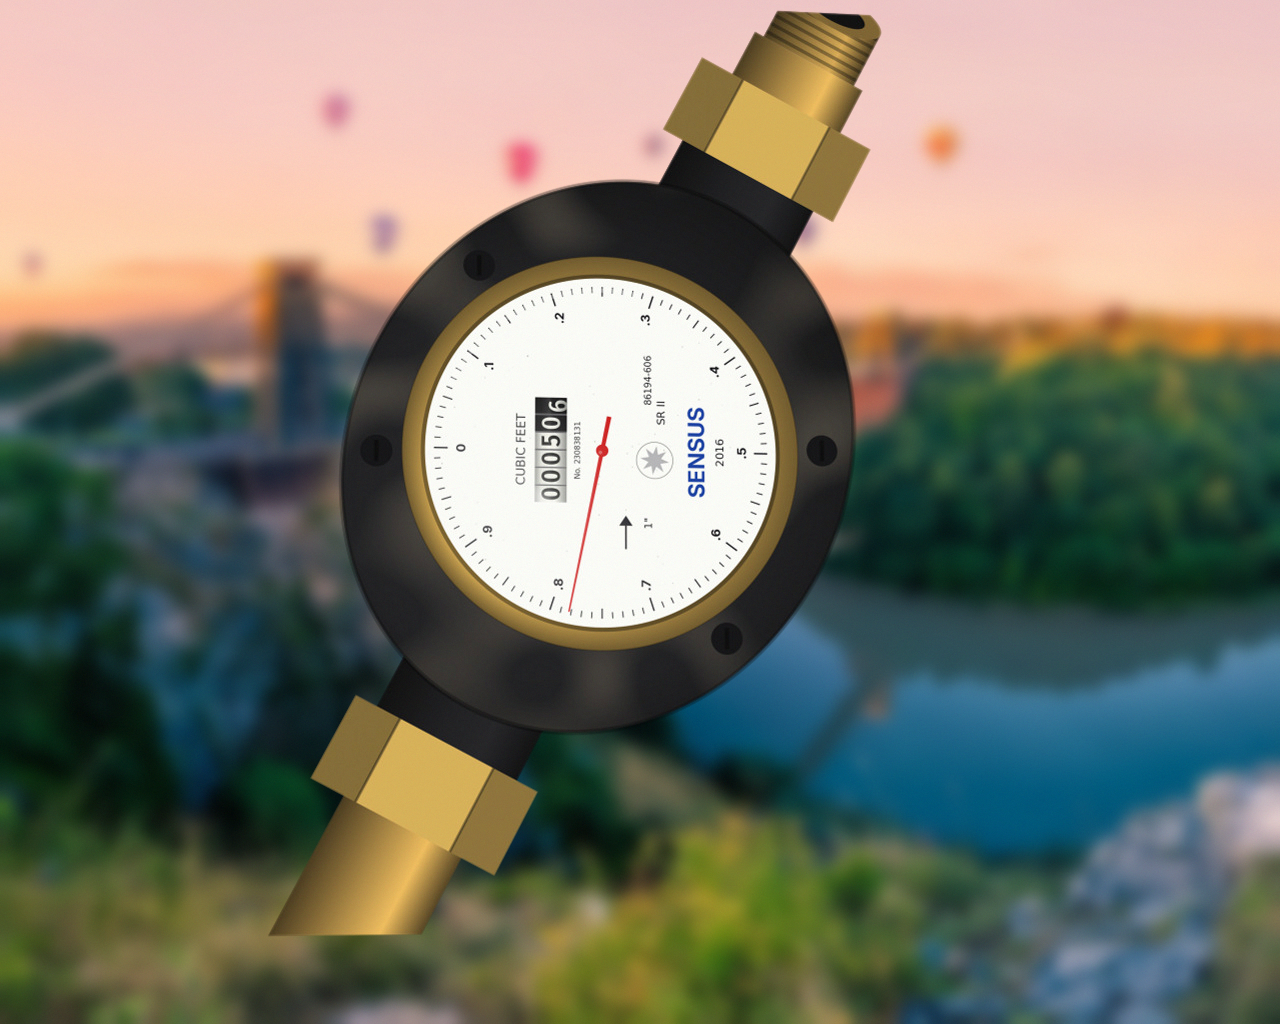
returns 505.78,ft³
